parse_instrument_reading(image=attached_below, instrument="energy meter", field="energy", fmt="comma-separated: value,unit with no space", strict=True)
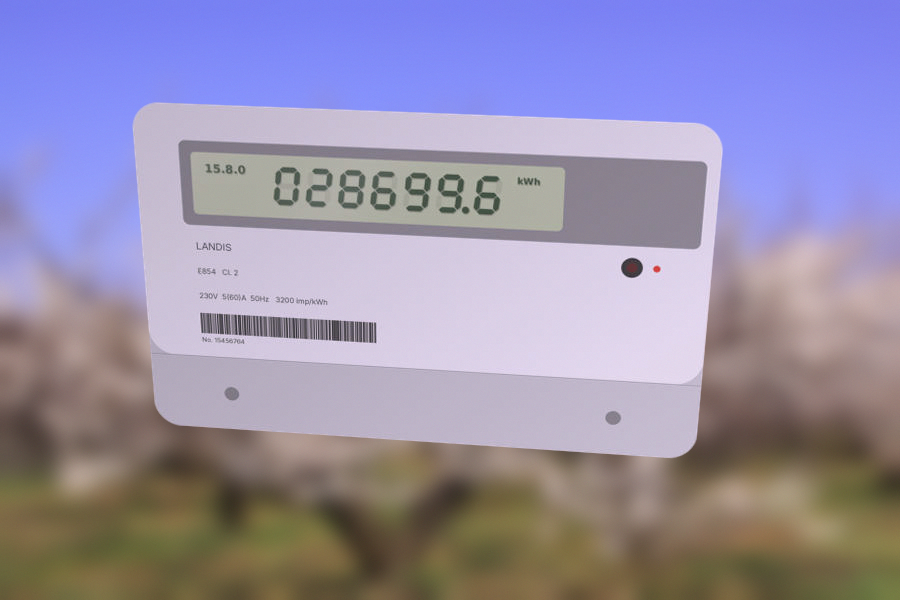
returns 28699.6,kWh
